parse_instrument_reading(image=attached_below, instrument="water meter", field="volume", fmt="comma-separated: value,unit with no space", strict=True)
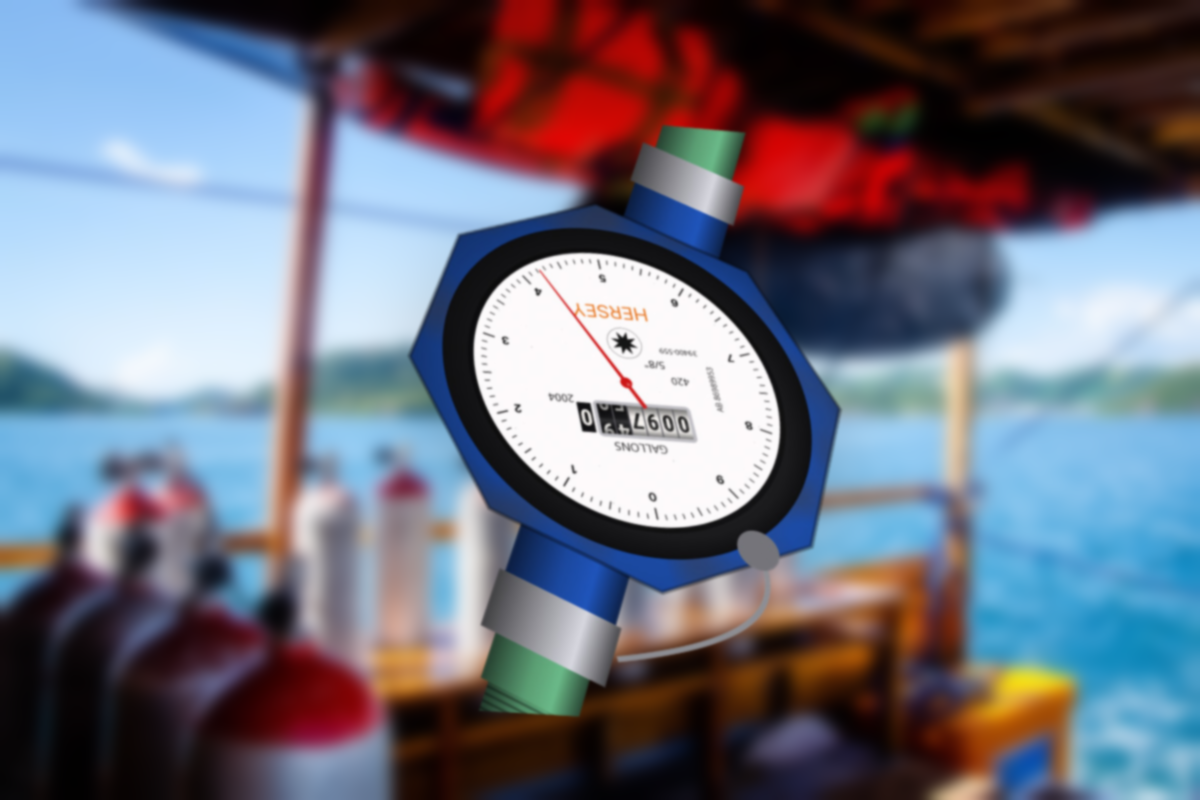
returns 97494.2,gal
